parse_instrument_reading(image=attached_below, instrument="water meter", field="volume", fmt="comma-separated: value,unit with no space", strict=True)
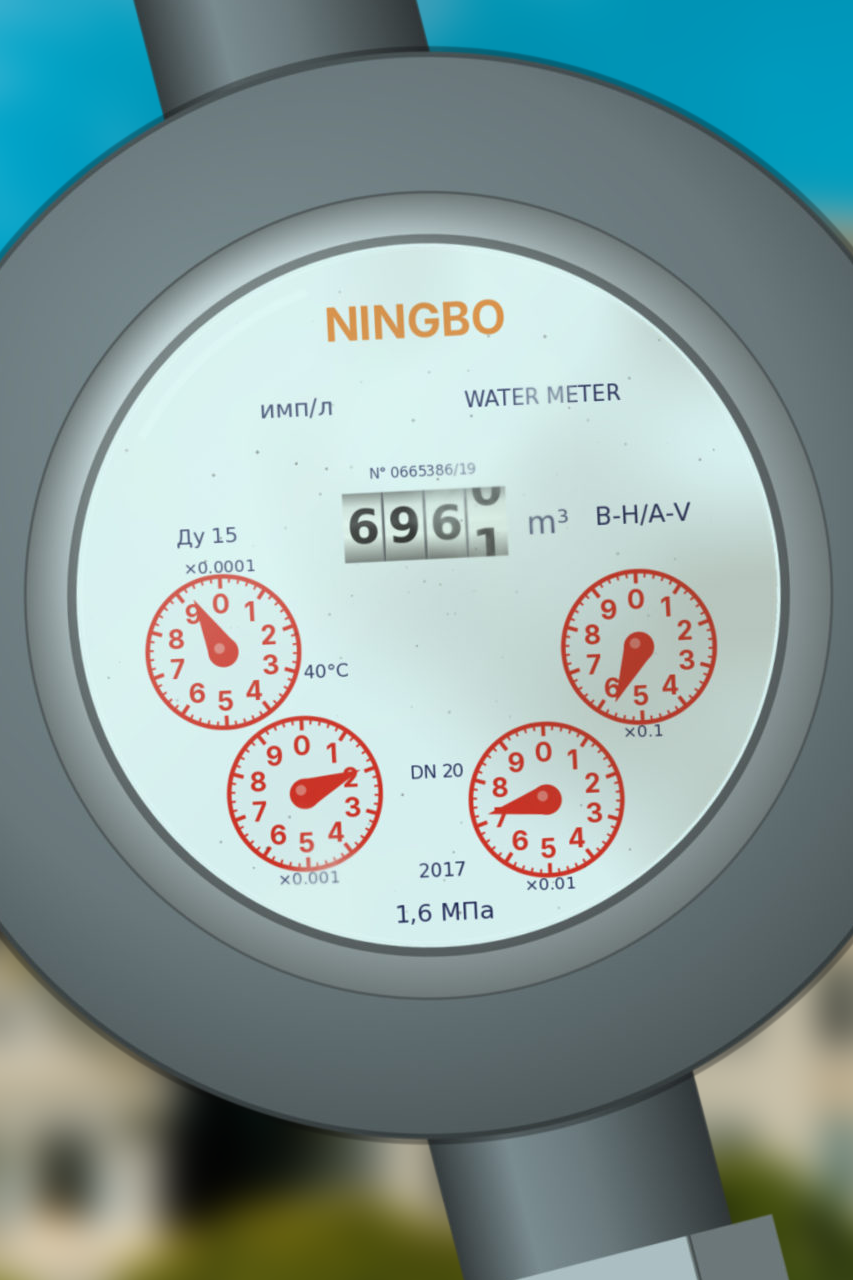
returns 6960.5719,m³
